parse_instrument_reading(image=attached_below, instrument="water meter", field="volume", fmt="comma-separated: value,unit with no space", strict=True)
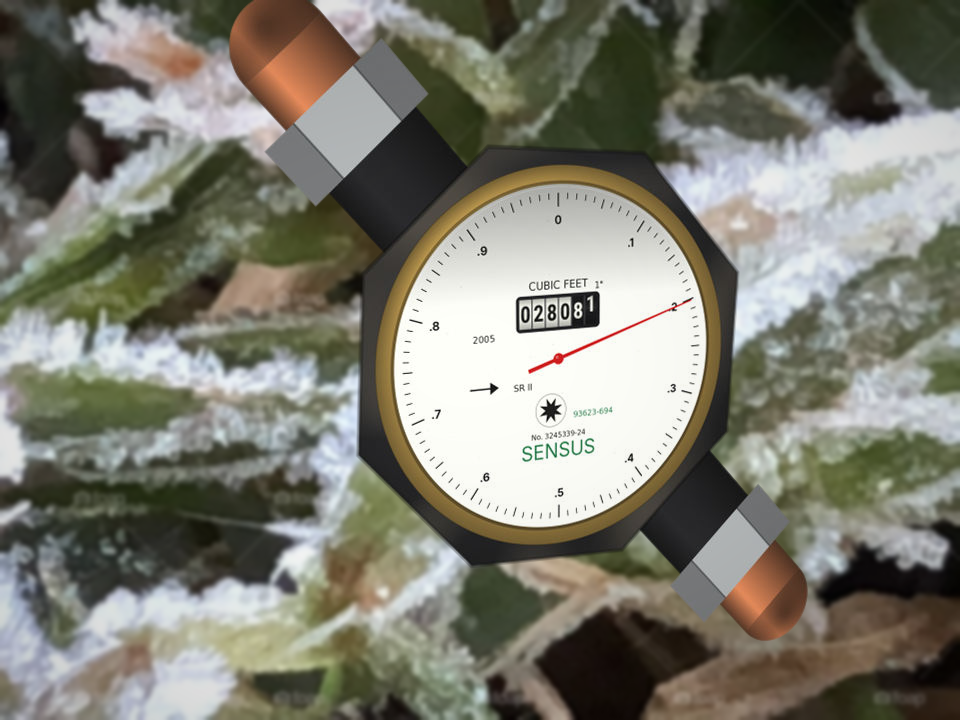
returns 28081.20,ft³
